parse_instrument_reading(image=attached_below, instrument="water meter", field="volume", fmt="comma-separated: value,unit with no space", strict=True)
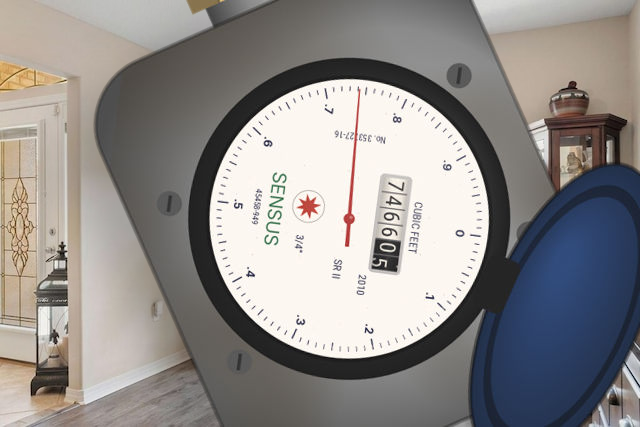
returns 746604.74,ft³
